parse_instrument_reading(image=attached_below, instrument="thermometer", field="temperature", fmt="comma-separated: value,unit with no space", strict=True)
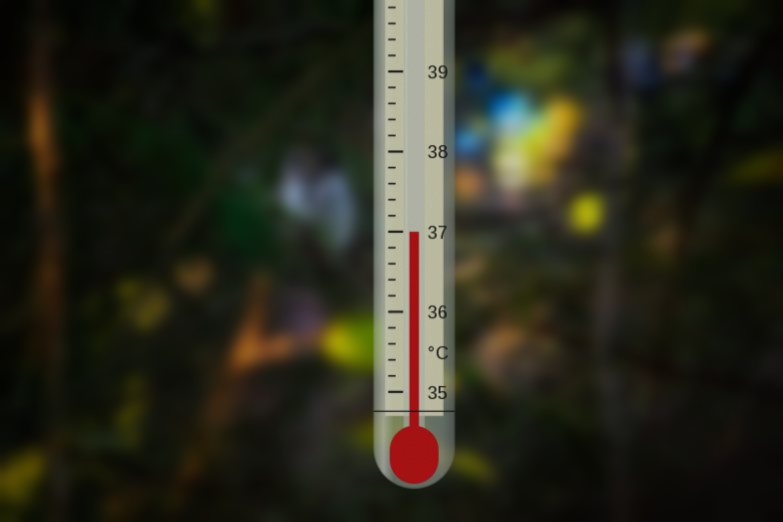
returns 37,°C
